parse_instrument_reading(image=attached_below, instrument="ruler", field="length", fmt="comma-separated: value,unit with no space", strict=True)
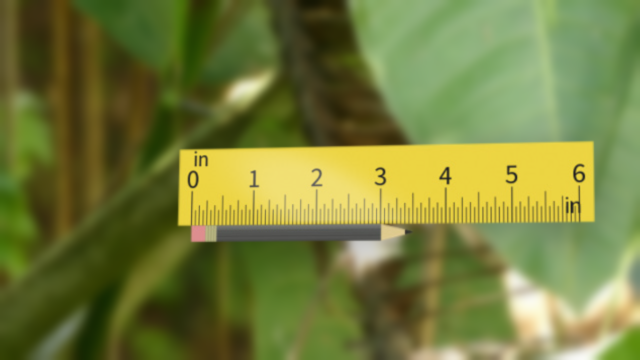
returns 3.5,in
